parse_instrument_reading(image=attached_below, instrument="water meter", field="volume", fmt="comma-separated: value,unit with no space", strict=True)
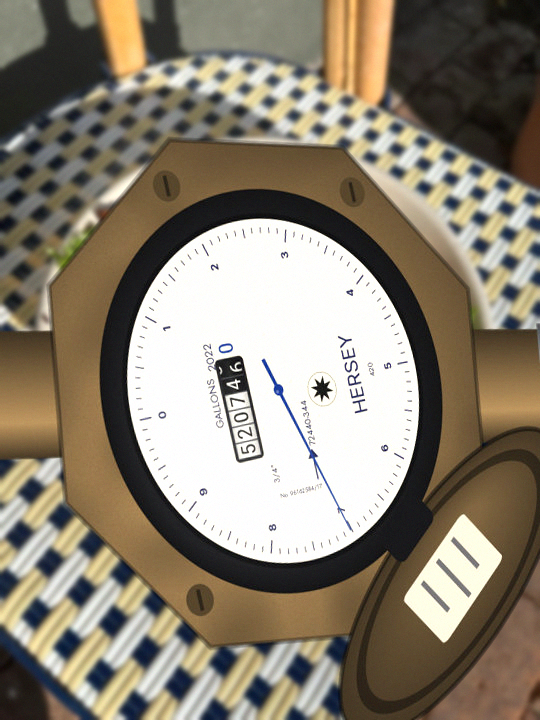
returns 5207457.0,gal
